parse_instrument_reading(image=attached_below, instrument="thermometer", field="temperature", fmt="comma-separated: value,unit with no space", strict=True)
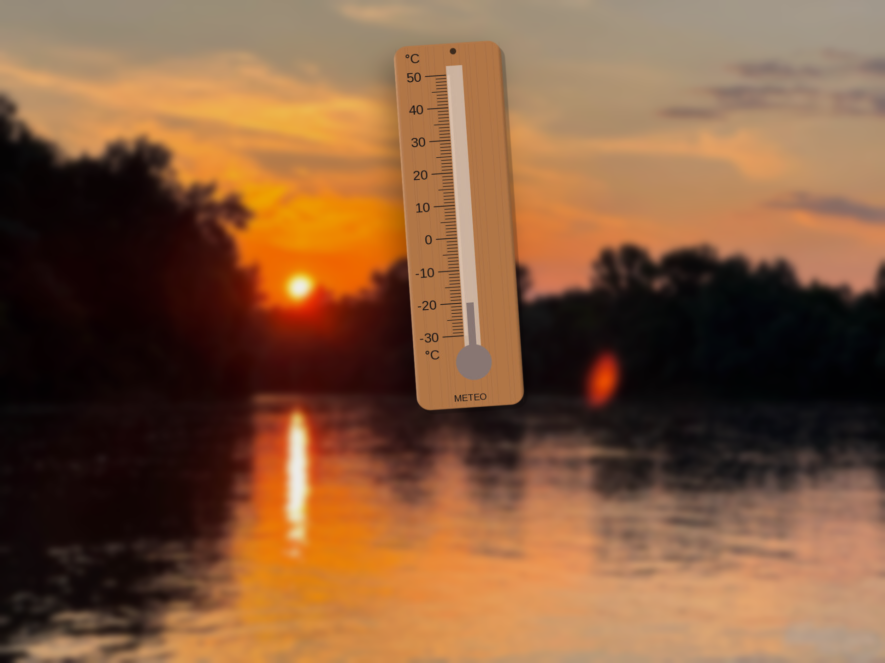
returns -20,°C
